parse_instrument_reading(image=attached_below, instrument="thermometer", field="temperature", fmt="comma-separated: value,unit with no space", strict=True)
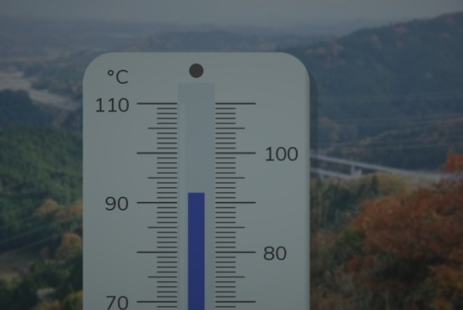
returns 92,°C
